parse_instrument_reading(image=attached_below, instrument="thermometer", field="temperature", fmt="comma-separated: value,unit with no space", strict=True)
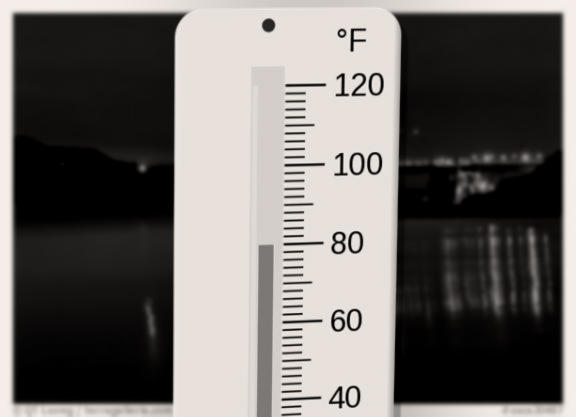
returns 80,°F
